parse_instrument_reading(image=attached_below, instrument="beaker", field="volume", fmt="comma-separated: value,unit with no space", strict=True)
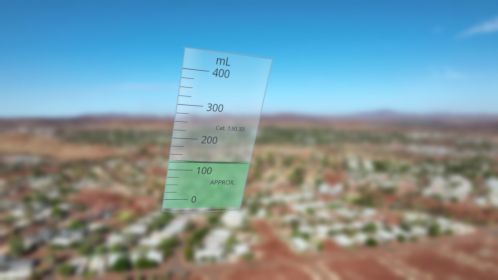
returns 125,mL
